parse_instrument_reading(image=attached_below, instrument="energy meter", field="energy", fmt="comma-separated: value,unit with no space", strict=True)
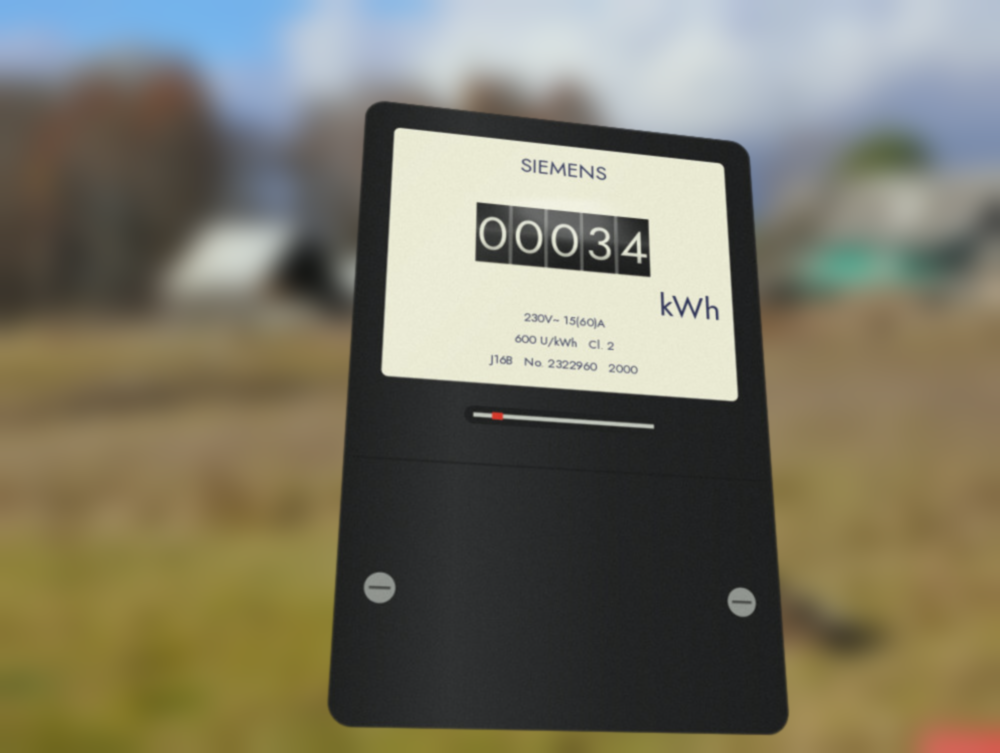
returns 34,kWh
